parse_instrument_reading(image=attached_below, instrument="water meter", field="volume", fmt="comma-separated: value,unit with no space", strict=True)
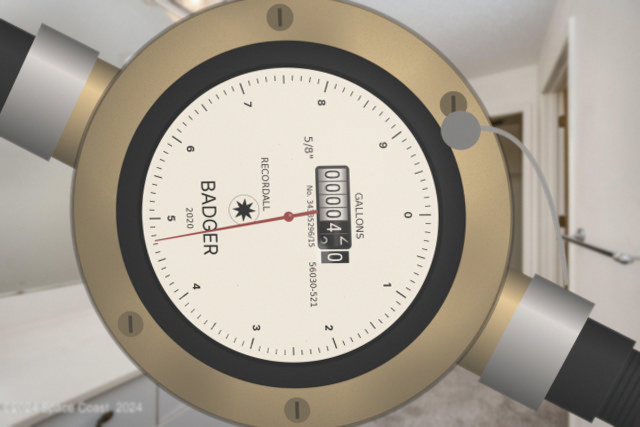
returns 424.7,gal
